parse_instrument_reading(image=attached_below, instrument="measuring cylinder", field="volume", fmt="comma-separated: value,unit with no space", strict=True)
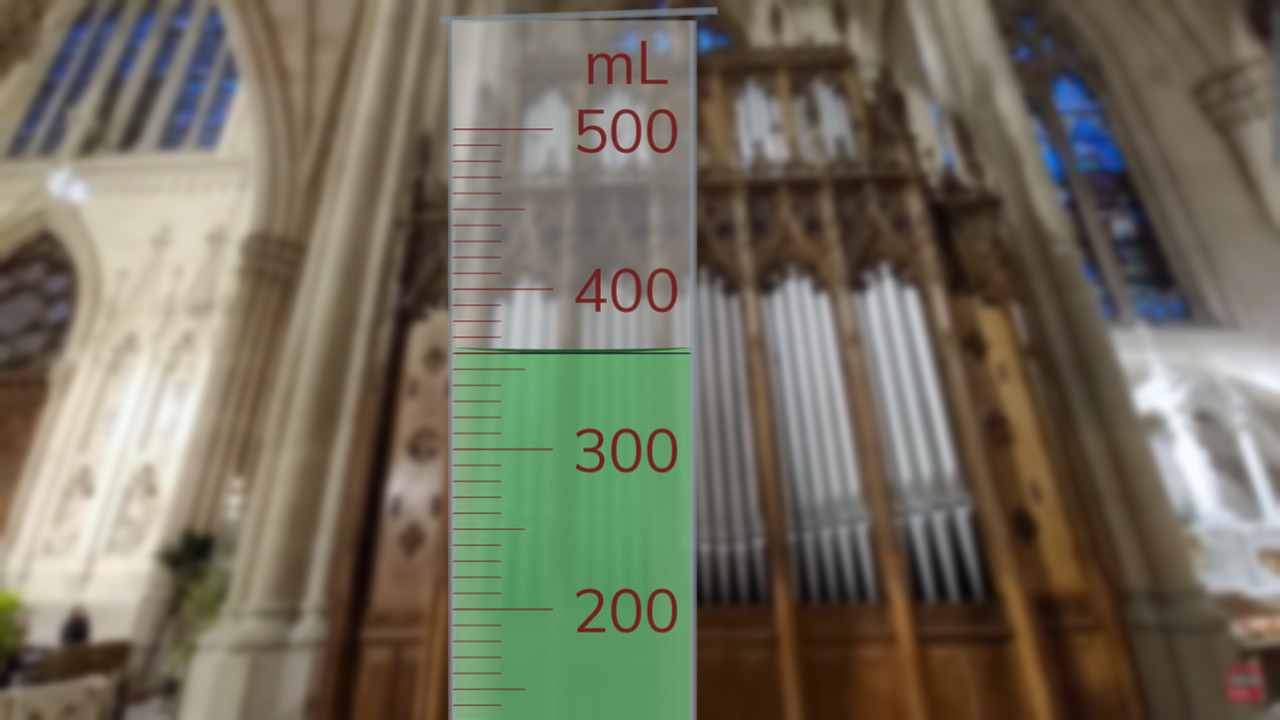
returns 360,mL
